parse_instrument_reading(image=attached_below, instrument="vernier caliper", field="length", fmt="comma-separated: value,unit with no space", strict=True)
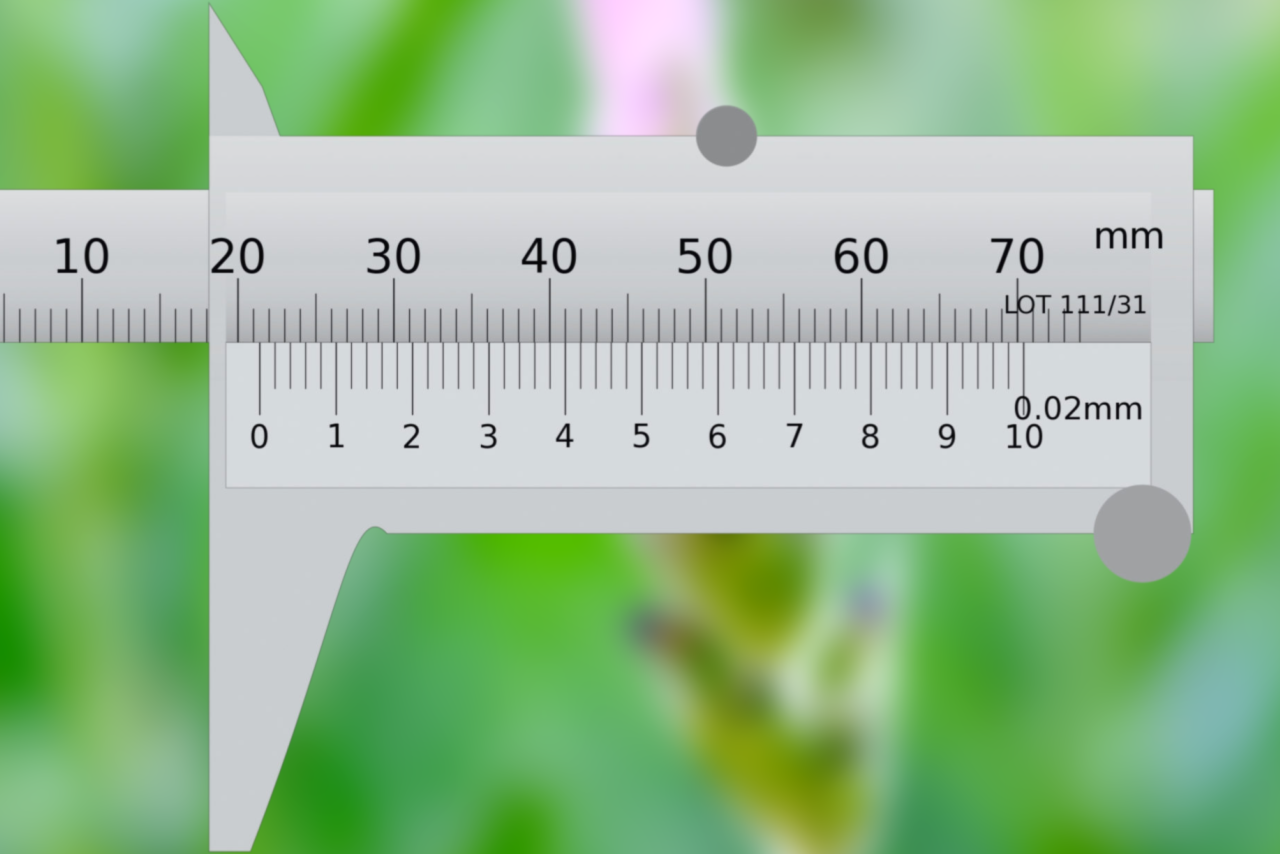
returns 21.4,mm
